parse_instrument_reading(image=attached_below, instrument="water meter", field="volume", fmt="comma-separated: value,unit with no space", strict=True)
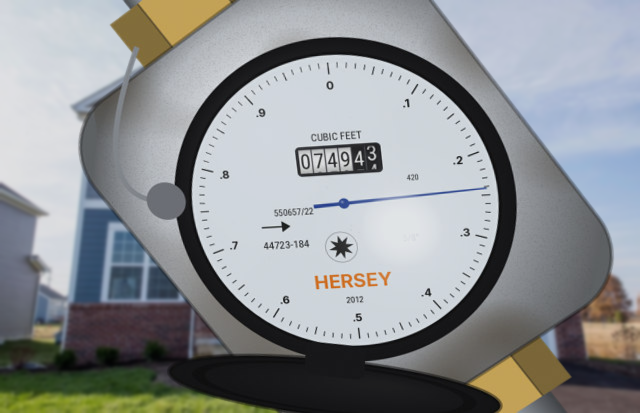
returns 74943.24,ft³
